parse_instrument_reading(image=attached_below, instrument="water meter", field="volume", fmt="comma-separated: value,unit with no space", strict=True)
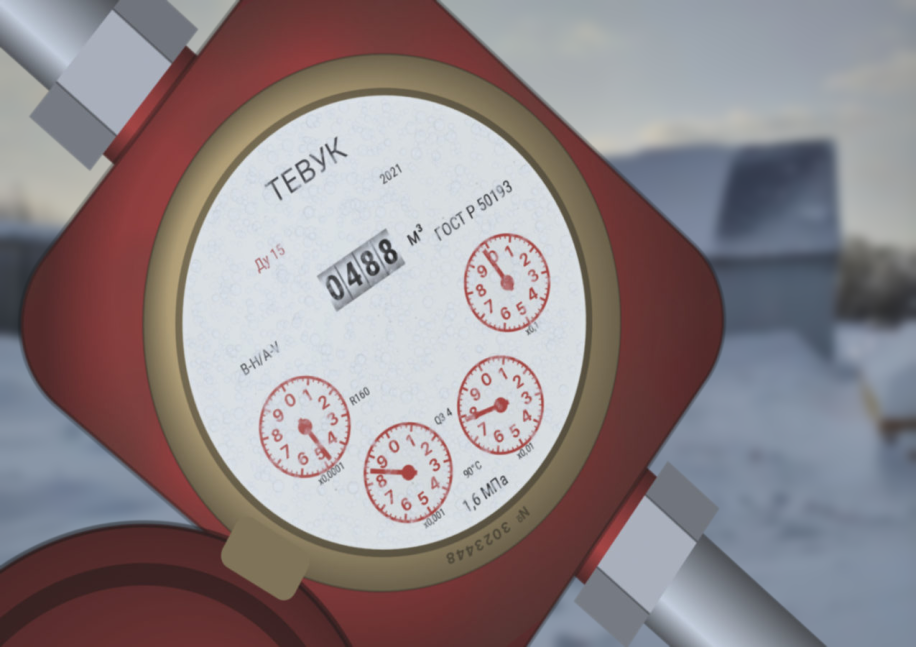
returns 487.9784,m³
